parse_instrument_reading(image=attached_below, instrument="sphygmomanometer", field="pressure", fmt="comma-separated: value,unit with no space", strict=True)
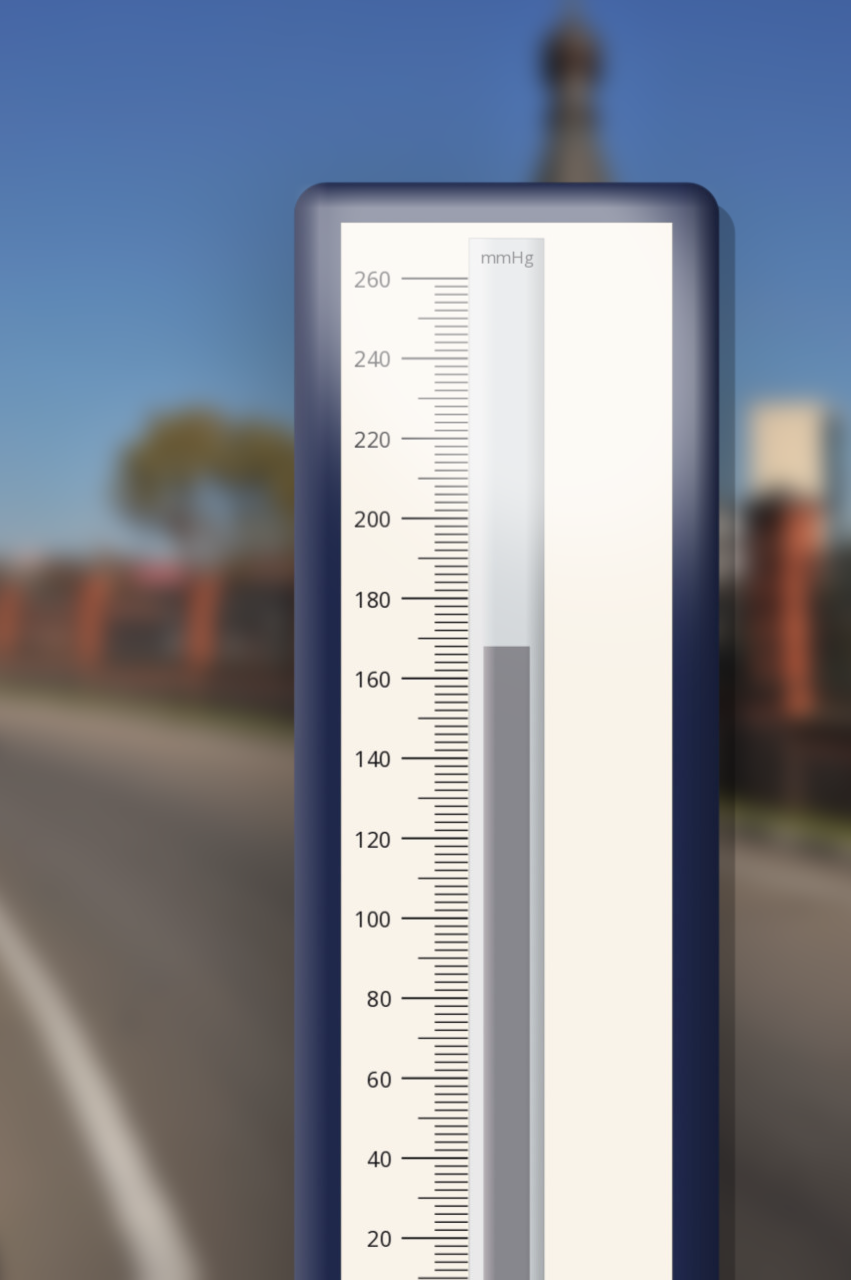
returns 168,mmHg
